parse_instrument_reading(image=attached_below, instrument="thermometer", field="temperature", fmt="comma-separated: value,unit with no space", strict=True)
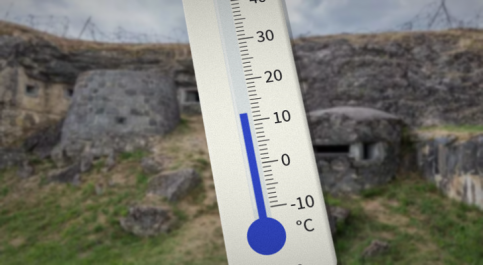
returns 12,°C
